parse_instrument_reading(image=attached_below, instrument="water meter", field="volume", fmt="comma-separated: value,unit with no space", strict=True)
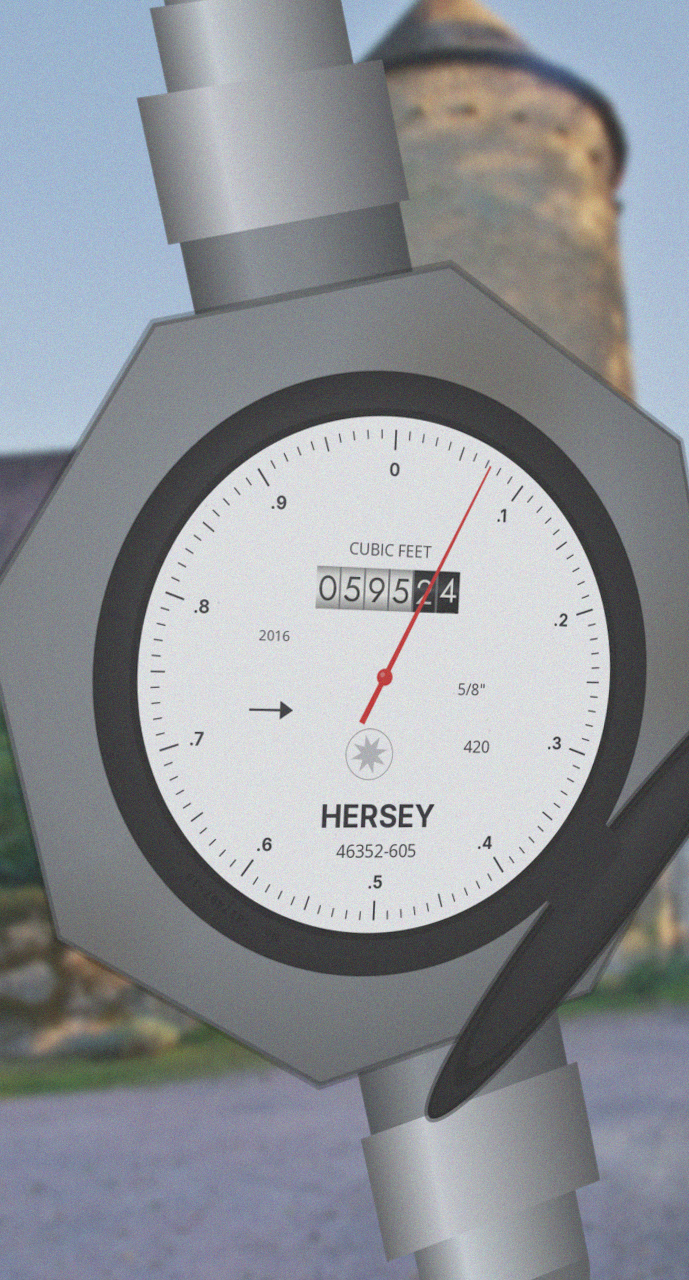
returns 59524.07,ft³
